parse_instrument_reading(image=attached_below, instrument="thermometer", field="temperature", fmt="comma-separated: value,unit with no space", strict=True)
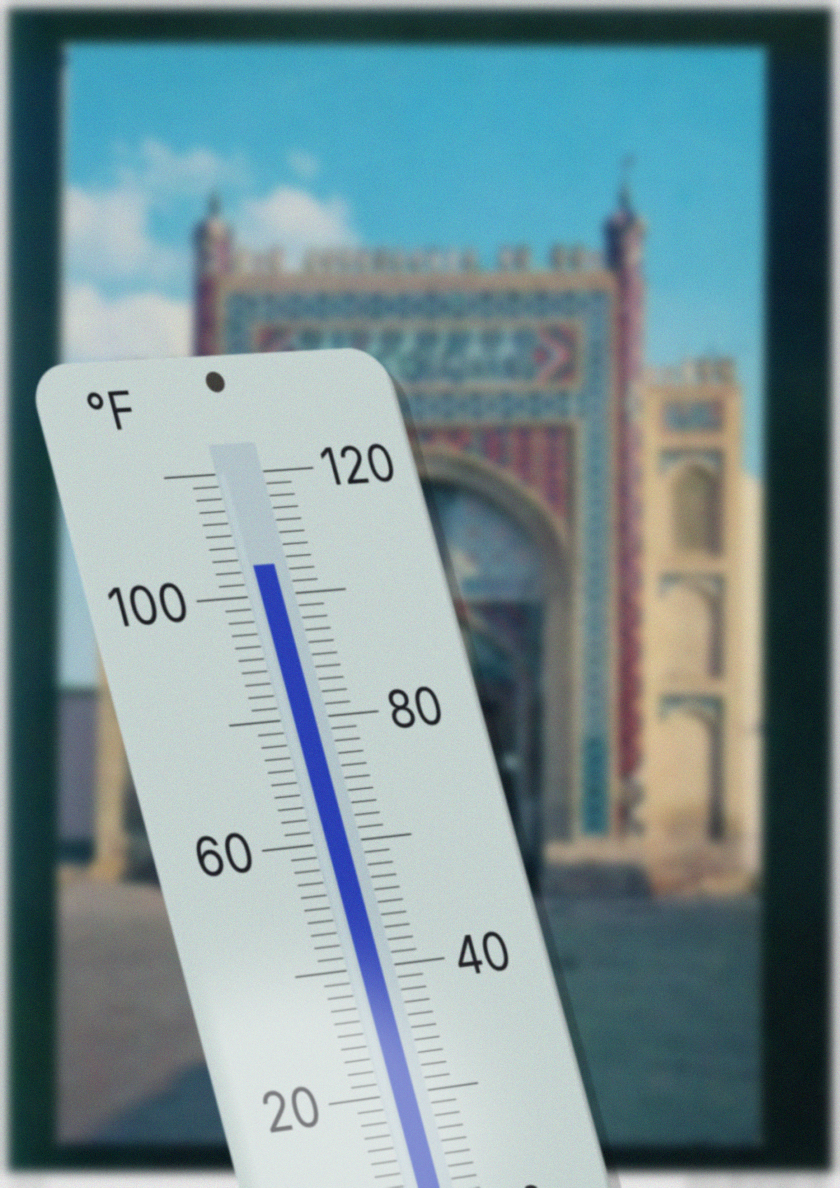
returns 105,°F
